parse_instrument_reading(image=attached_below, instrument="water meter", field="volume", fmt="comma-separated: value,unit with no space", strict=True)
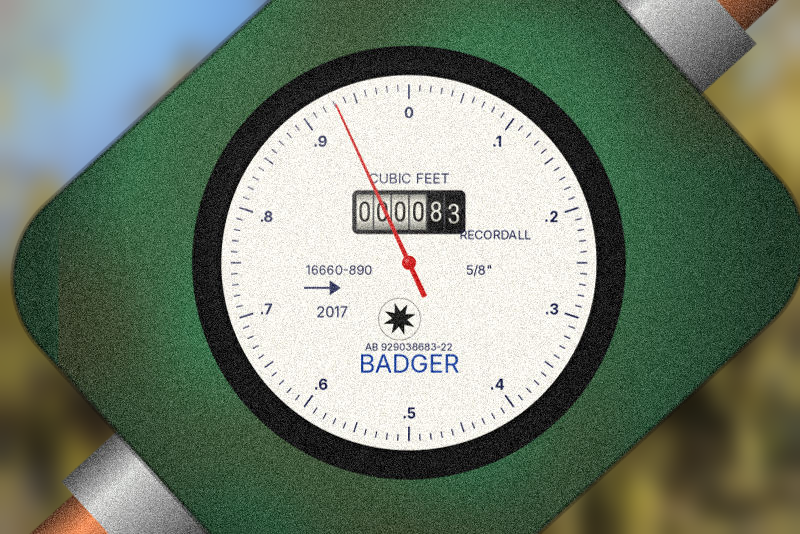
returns 82.93,ft³
